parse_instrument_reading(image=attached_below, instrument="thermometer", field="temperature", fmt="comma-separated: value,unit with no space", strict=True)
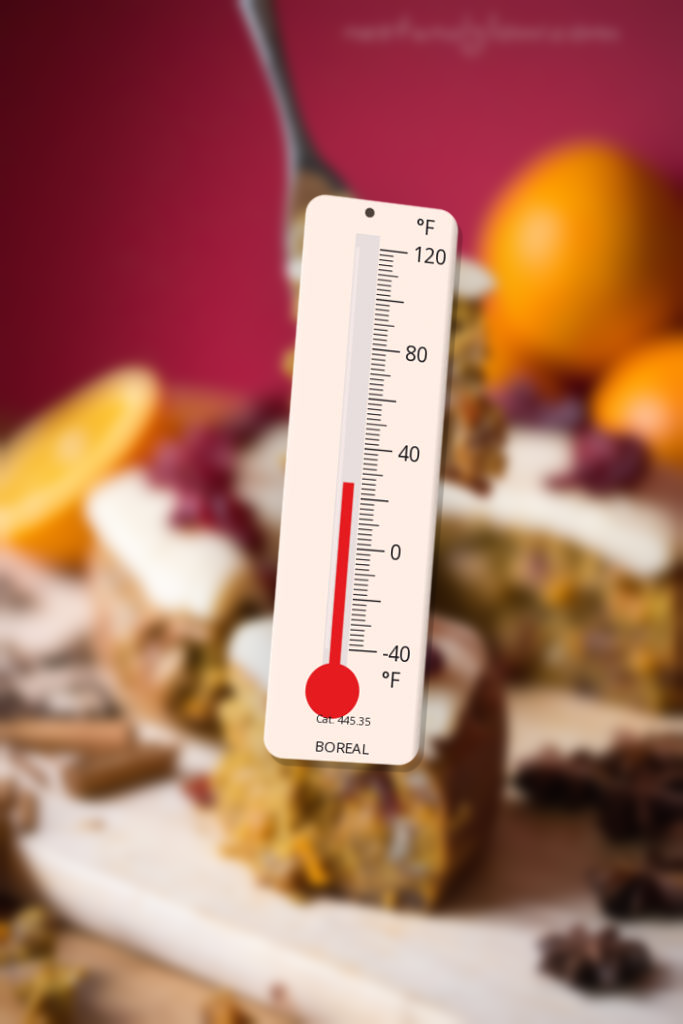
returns 26,°F
